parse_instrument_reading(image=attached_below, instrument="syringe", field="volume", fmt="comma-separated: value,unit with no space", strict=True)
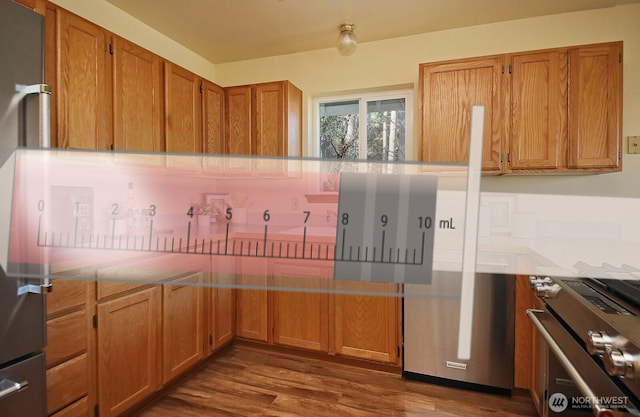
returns 7.8,mL
